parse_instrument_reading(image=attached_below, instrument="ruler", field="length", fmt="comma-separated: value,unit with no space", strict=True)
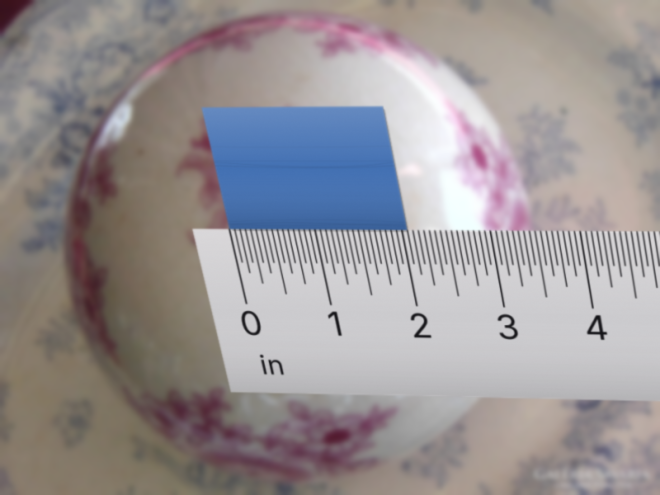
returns 2.0625,in
